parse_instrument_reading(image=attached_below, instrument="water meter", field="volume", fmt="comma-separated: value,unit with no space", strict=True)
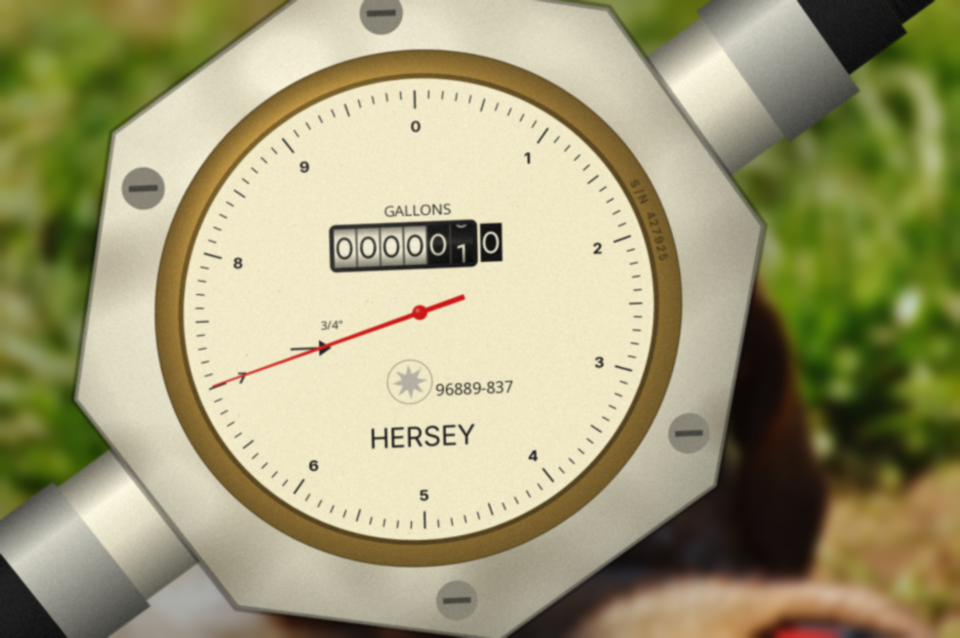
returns 7.0,gal
